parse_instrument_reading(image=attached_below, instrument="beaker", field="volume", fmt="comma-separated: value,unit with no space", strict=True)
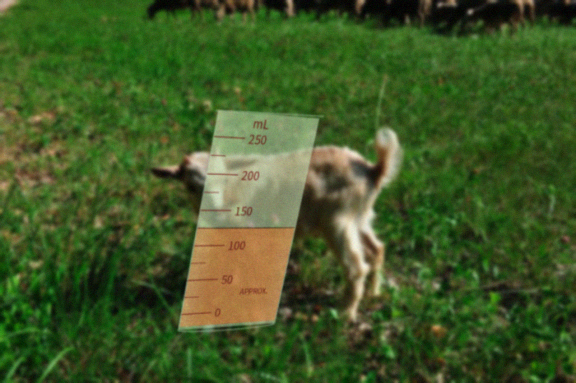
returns 125,mL
